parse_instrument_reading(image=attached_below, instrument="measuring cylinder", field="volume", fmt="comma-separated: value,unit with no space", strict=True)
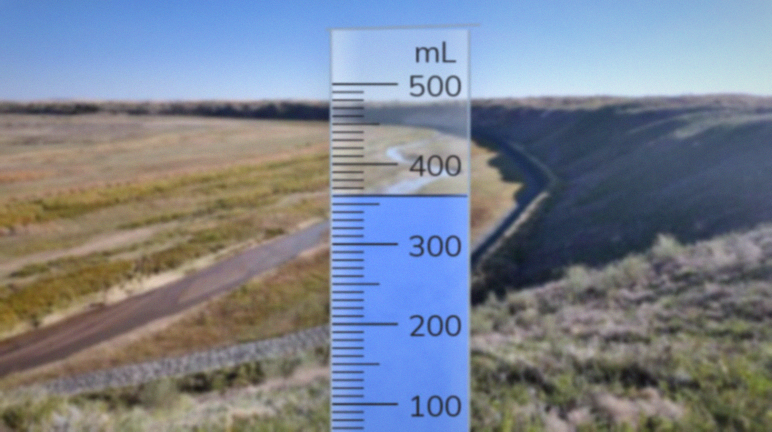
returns 360,mL
